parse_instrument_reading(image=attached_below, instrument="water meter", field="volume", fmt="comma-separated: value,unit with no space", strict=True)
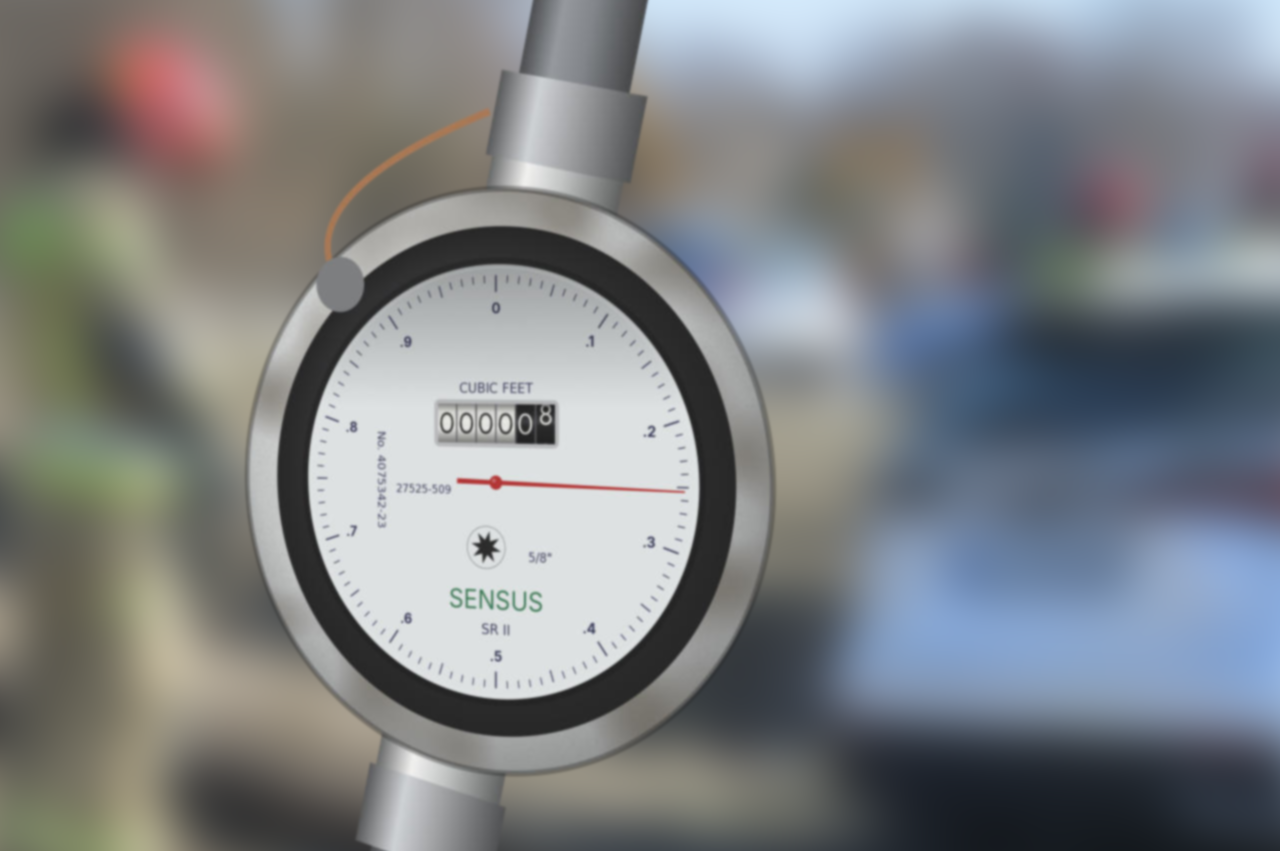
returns 8.25,ft³
